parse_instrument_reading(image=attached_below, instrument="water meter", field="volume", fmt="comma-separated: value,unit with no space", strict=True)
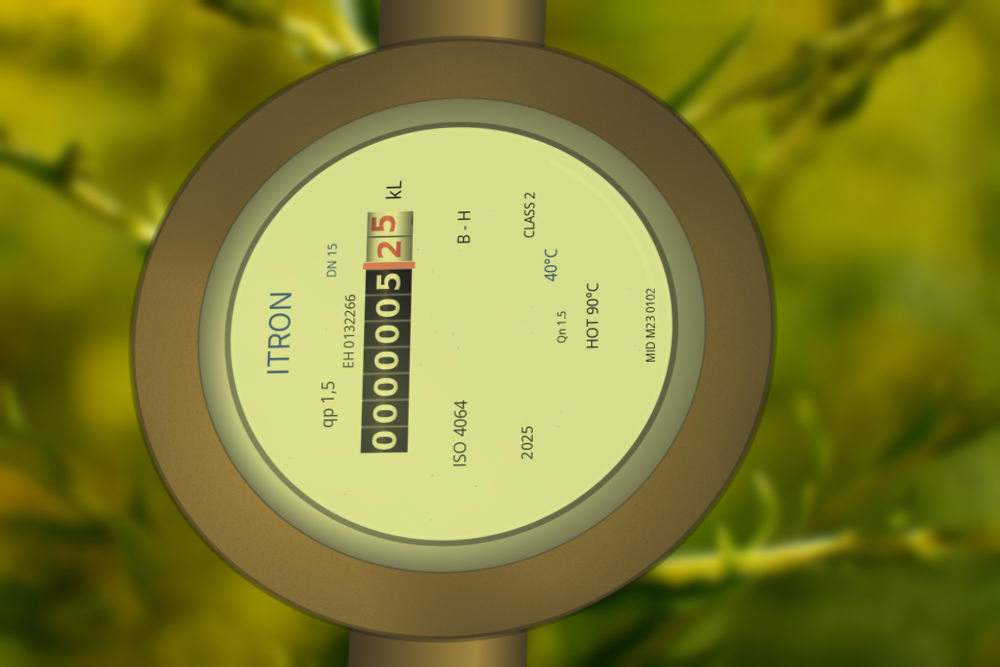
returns 5.25,kL
